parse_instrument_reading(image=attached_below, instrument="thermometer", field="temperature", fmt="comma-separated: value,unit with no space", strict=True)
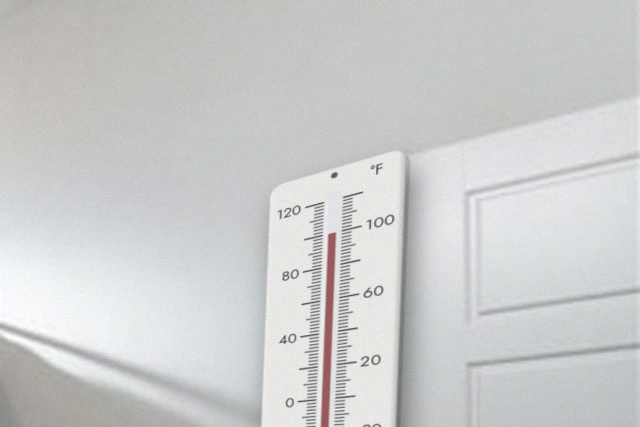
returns 100,°F
